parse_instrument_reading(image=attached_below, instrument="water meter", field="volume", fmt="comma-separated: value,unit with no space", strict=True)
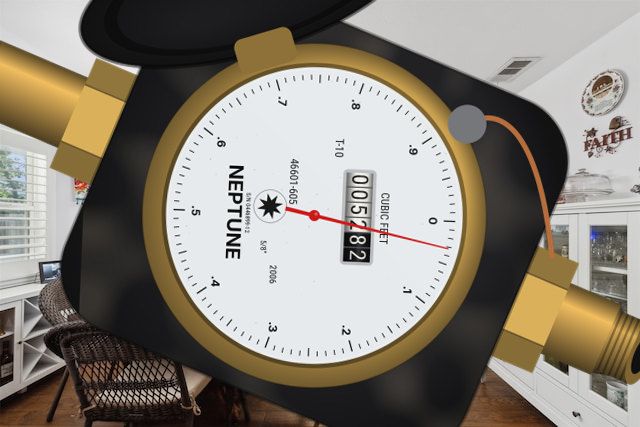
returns 5282.03,ft³
